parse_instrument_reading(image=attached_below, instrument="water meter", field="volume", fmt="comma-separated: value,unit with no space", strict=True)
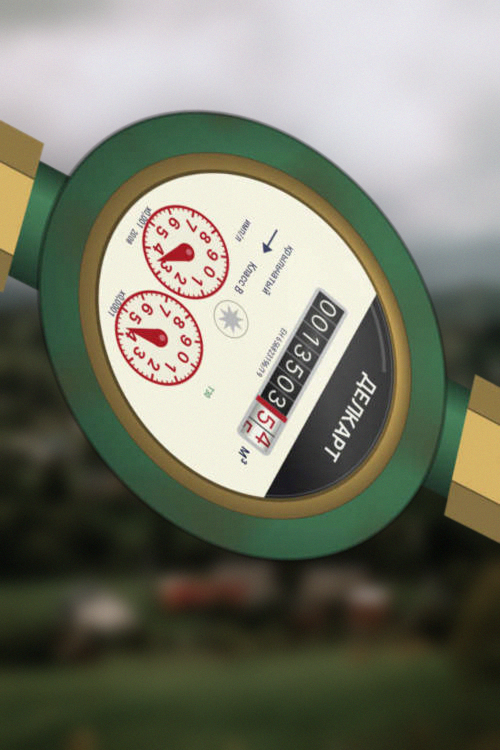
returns 13503.5434,m³
